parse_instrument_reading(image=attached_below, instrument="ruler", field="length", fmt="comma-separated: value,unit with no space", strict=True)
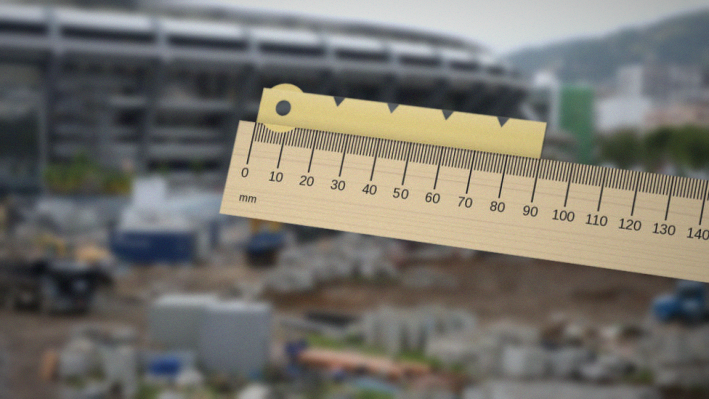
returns 90,mm
